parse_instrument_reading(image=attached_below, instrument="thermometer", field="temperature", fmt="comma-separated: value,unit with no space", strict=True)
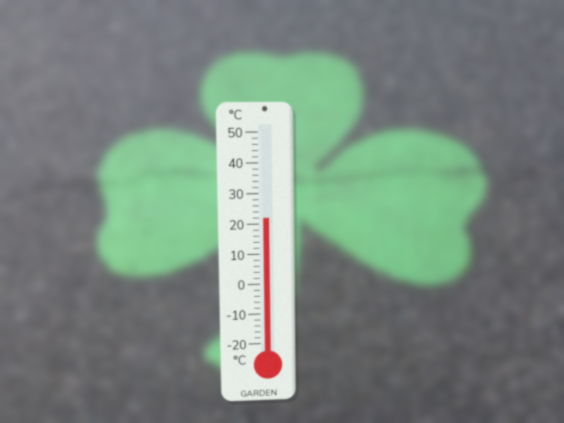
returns 22,°C
